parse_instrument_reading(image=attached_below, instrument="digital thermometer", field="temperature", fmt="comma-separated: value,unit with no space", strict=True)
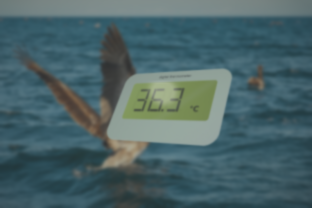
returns 36.3,°C
